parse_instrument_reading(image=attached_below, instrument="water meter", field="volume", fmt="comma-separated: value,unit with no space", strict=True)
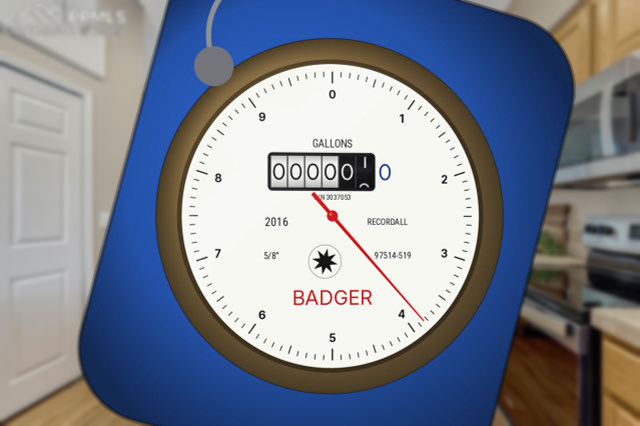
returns 13.8,gal
